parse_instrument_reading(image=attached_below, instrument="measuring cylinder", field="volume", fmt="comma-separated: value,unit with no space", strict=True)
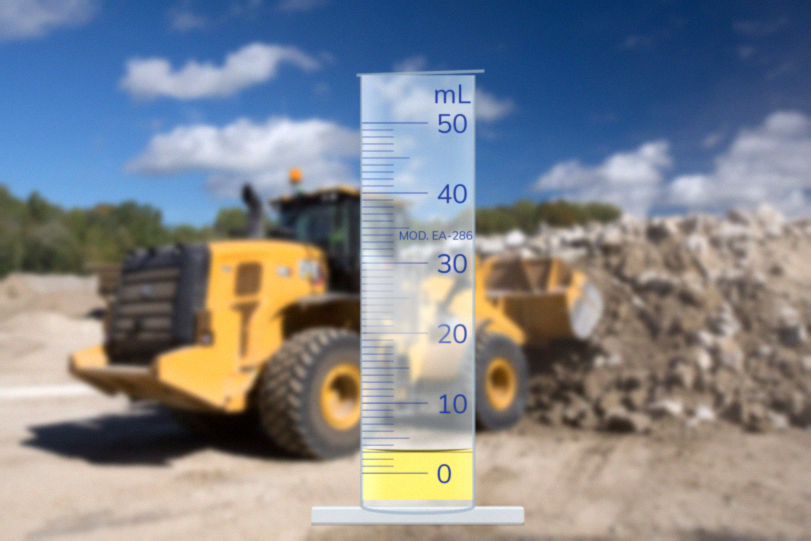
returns 3,mL
